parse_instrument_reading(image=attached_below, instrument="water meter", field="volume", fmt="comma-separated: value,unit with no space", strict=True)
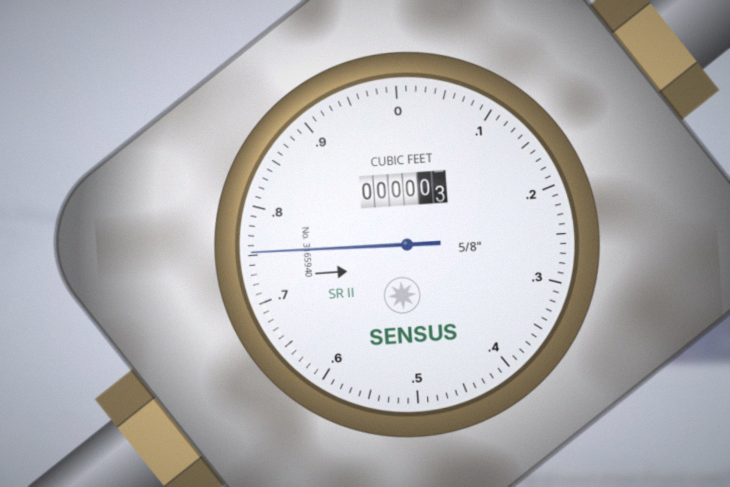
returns 2.75,ft³
